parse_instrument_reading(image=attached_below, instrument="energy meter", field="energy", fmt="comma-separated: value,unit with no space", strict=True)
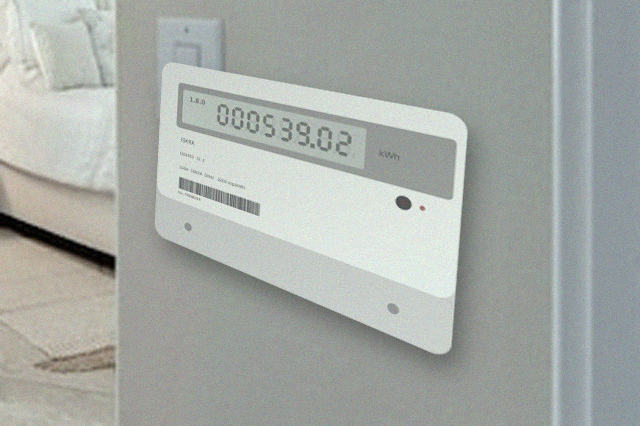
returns 539.02,kWh
